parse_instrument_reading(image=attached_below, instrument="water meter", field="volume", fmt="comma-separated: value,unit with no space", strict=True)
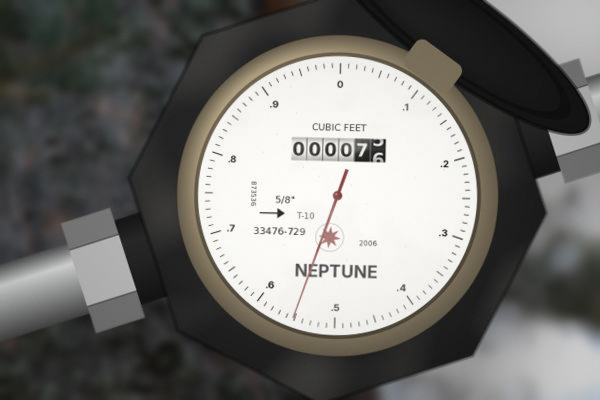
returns 75.55,ft³
